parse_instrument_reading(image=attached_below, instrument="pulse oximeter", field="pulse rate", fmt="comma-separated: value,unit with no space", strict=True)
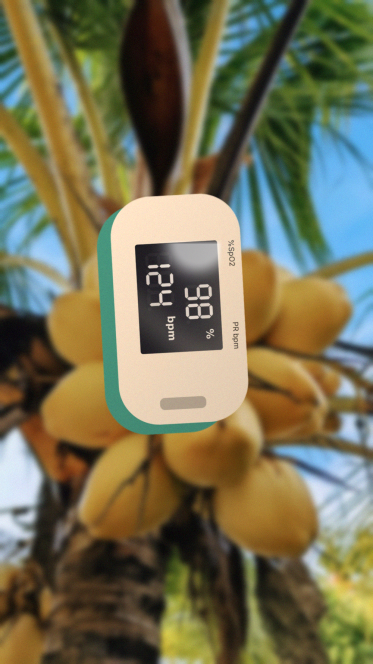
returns 124,bpm
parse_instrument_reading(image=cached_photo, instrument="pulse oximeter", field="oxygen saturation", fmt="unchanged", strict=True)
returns 98,%
